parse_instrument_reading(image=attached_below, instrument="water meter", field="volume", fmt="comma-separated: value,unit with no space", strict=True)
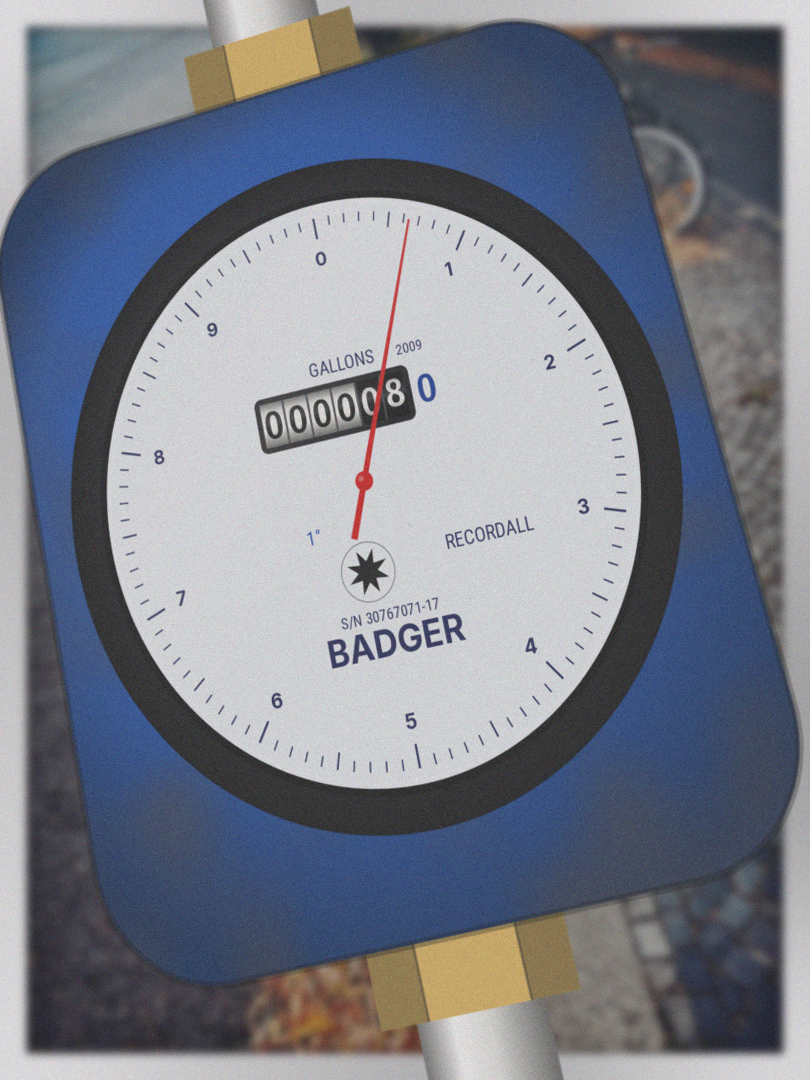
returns 80.6,gal
